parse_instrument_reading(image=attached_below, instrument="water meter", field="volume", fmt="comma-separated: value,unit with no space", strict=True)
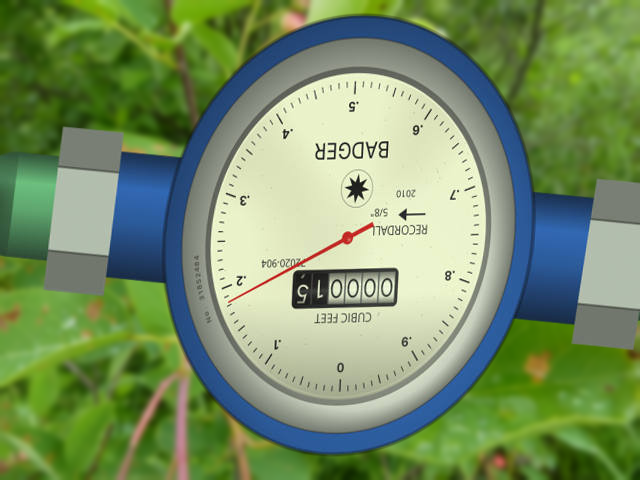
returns 15.18,ft³
